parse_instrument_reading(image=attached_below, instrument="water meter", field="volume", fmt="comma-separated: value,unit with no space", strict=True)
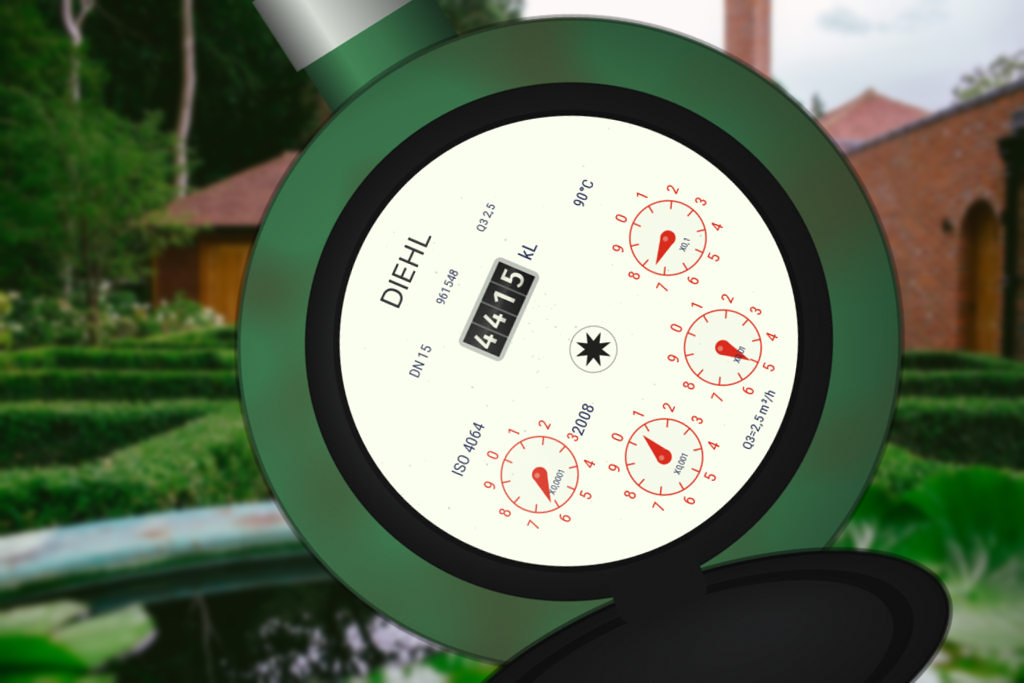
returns 4415.7506,kL
